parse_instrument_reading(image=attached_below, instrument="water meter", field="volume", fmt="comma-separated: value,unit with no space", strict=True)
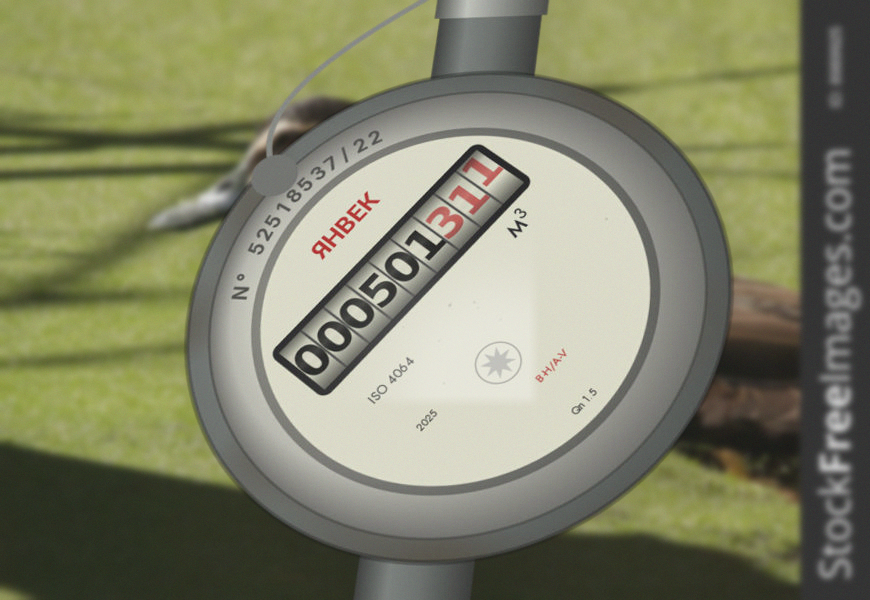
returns 501.311,m³
